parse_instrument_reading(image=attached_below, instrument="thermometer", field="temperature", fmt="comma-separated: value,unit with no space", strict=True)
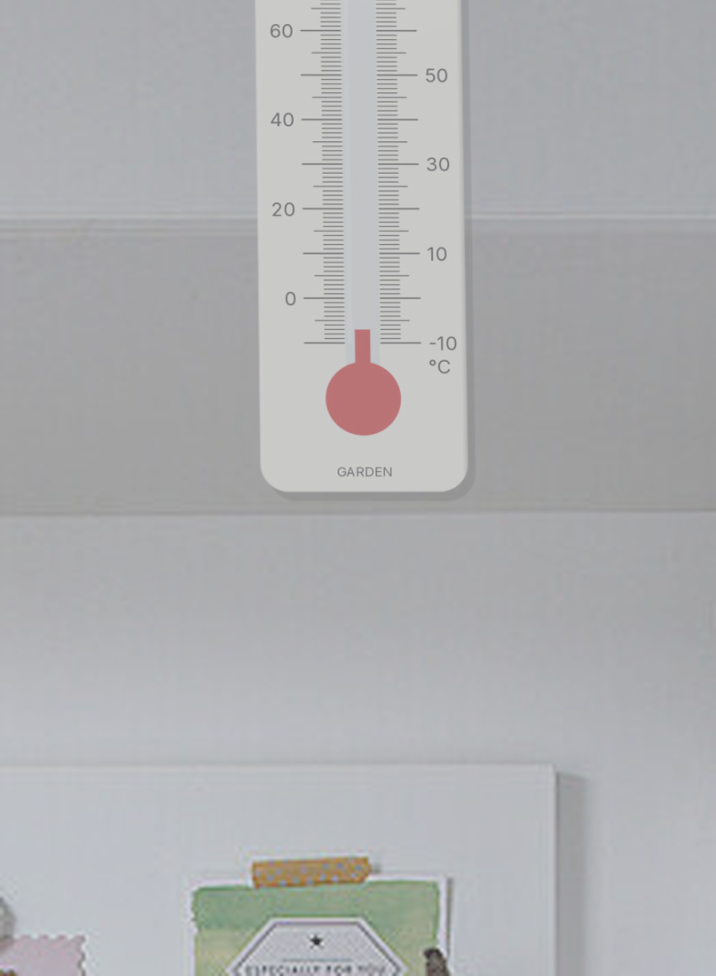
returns -7,°C
